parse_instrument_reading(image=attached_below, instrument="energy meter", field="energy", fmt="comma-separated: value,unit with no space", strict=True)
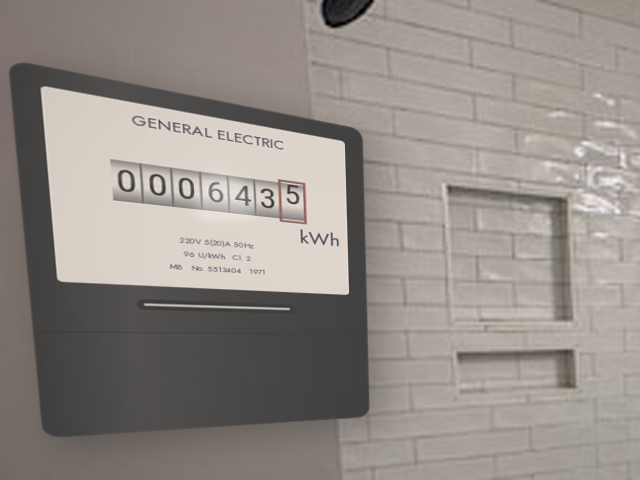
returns 643.5,kWh
